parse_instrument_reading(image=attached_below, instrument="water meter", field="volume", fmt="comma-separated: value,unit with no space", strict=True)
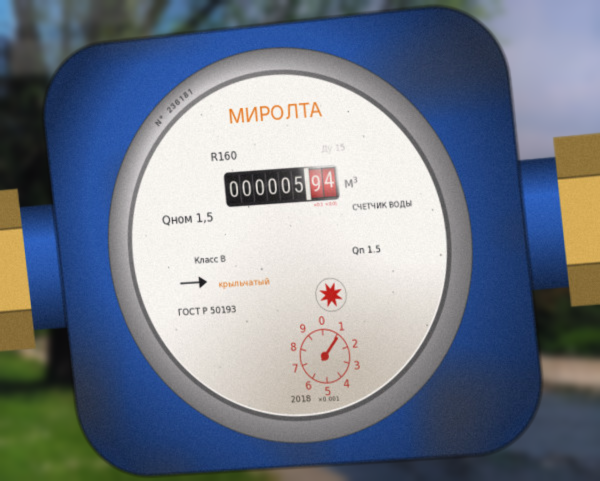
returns 5.941,m³
